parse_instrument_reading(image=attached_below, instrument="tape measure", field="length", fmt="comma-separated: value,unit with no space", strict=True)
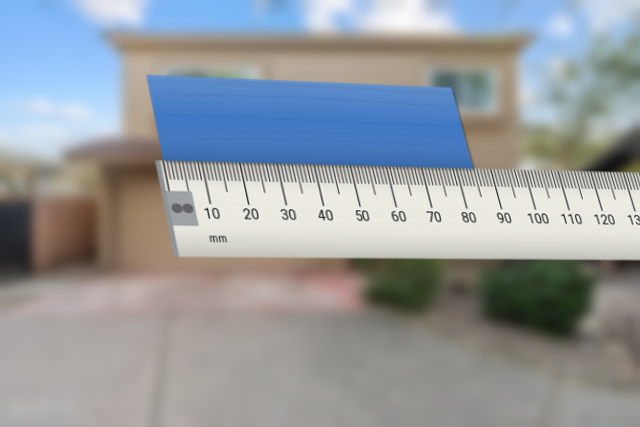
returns 85,mm
